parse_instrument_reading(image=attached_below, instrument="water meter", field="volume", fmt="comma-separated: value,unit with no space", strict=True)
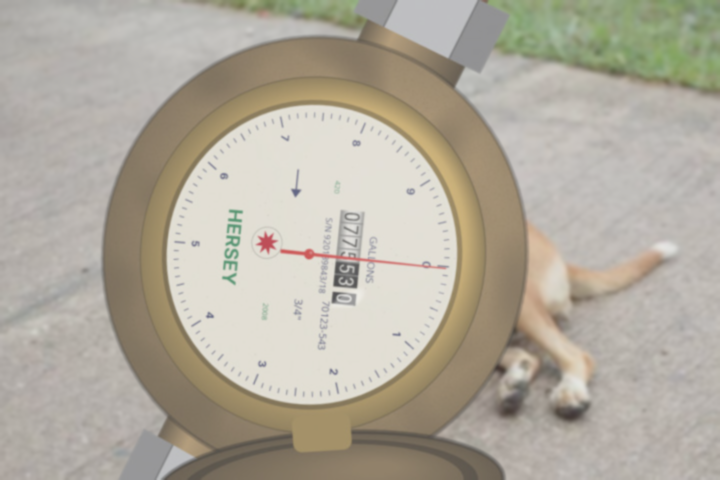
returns 775530.0,gal
